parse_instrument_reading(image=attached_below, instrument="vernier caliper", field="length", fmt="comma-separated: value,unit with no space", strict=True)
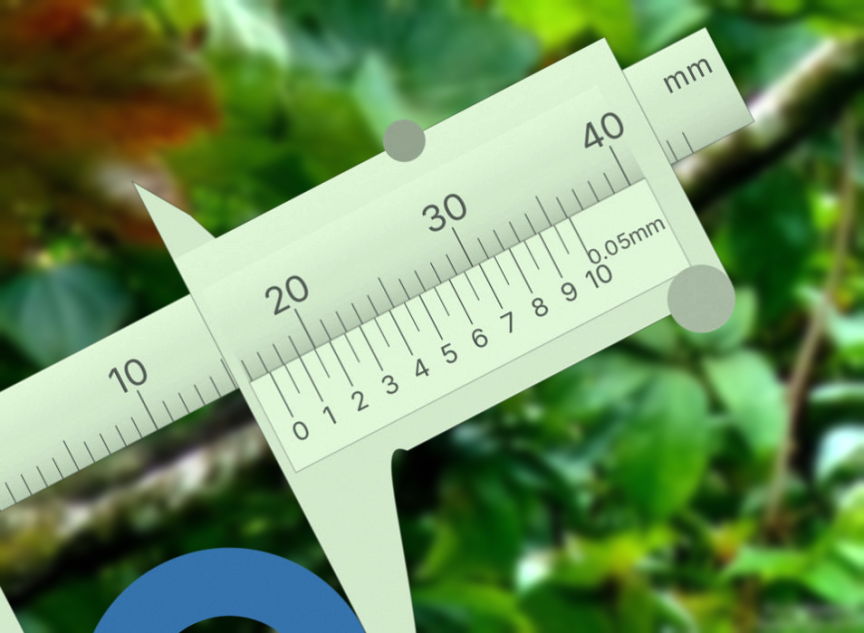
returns 17.1,mm
